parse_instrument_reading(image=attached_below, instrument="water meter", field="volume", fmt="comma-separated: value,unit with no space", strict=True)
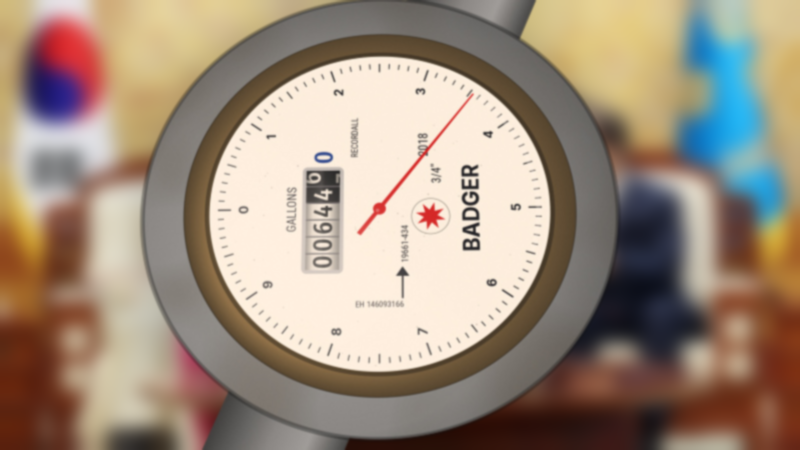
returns 64463.5,gal
